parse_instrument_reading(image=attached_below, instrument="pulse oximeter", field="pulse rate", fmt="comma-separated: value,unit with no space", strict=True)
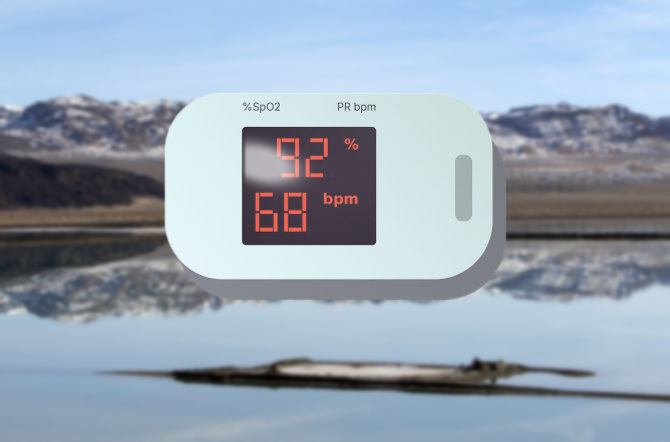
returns 68,bpm
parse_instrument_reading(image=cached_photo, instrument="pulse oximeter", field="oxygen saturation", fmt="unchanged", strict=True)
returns 92,%
